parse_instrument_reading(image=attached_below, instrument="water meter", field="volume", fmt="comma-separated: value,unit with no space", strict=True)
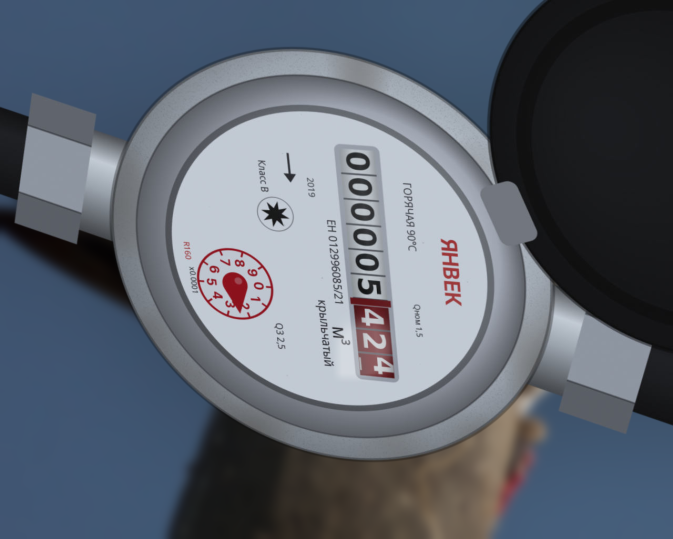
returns 5.4242,m³
